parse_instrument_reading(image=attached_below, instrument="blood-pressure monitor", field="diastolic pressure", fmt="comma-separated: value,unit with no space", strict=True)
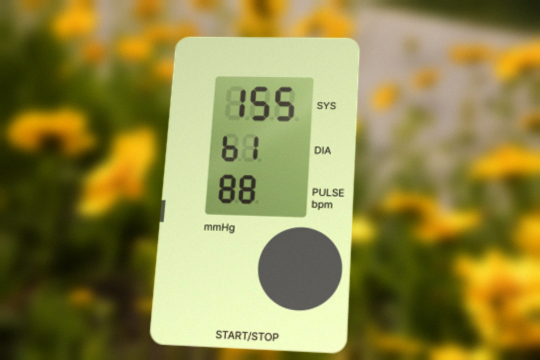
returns 61,mmHg
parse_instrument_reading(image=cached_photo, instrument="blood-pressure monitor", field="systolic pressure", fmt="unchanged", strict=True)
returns 155,mmHg
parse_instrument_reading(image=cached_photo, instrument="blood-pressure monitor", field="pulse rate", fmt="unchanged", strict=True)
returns 88,bpm
